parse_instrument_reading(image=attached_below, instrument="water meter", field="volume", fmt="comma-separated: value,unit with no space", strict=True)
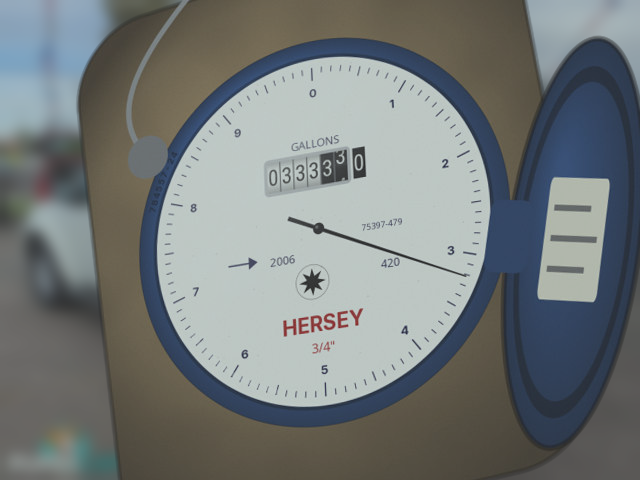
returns 333333.2,gal
